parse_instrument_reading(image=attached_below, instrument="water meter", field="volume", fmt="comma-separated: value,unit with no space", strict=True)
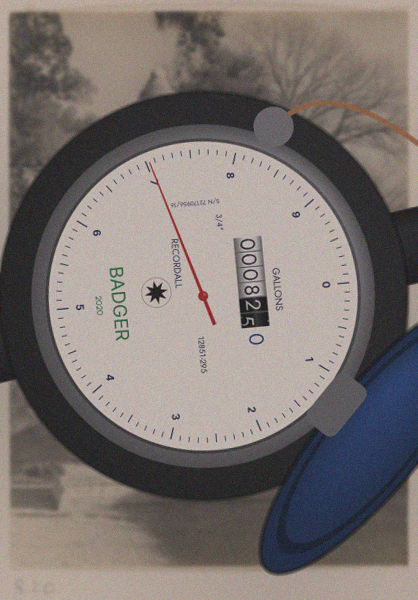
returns 8247.0,gal
